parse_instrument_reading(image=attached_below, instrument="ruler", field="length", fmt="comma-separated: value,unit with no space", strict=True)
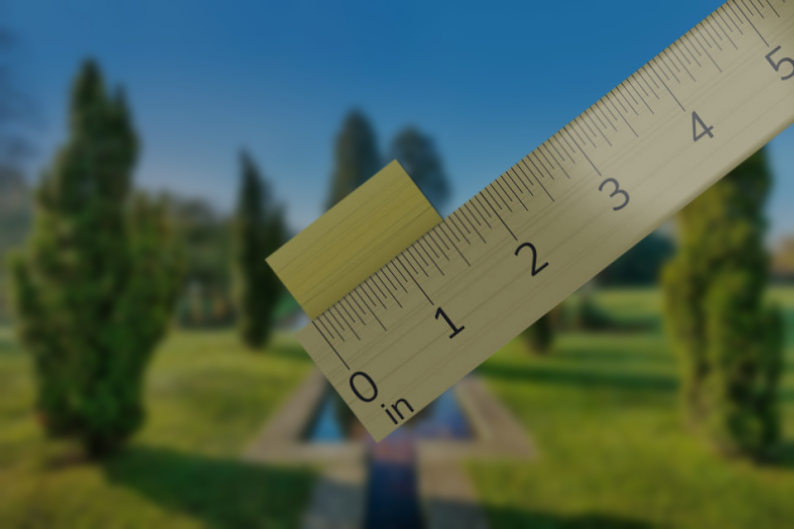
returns 1.5625,in
